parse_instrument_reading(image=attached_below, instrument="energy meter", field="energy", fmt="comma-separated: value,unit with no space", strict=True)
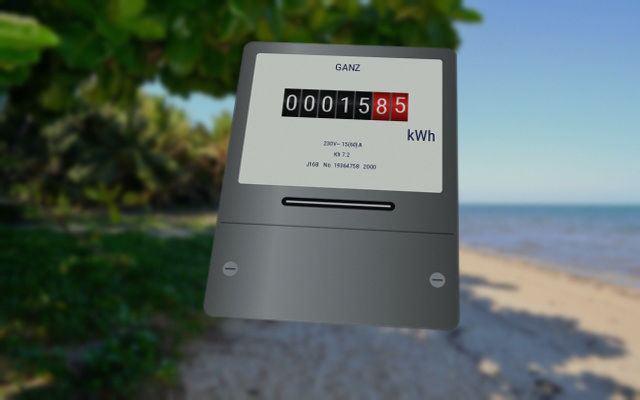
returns 15.85,kWh
